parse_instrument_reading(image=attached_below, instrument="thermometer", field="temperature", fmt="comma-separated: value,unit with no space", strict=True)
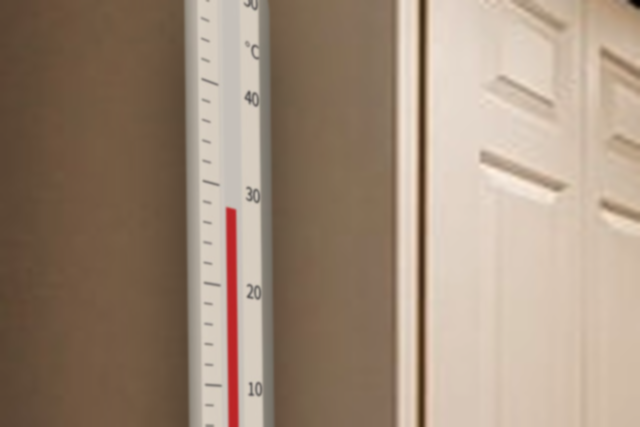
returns 28,°C
